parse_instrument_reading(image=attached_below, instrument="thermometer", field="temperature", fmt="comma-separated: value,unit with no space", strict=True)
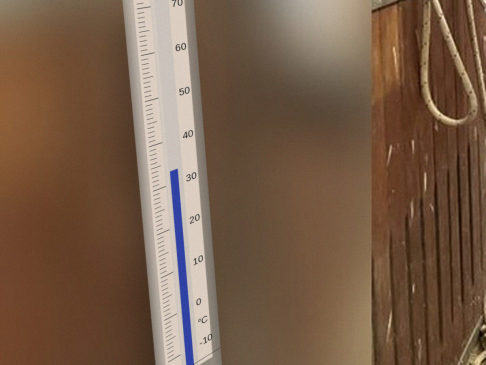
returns 33,°C
